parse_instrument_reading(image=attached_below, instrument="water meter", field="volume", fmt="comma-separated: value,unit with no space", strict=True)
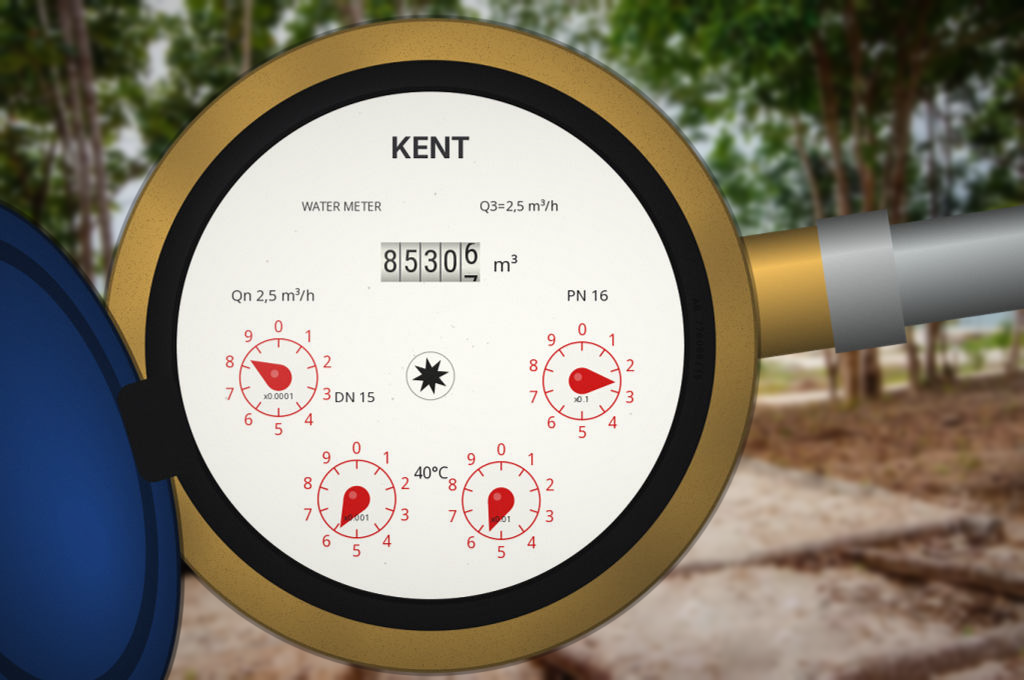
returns 85306.2558,m³
